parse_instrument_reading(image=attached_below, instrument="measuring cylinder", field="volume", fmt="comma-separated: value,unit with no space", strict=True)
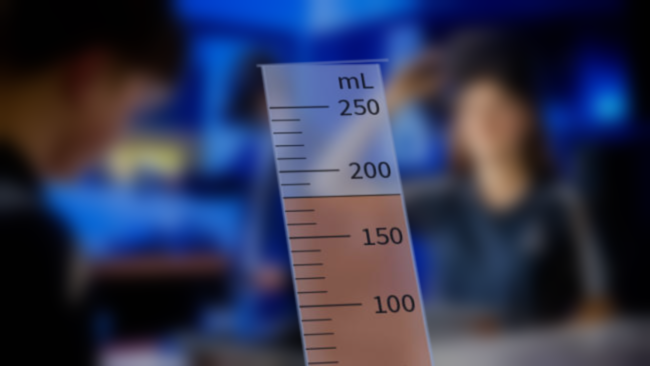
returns 180,mL
